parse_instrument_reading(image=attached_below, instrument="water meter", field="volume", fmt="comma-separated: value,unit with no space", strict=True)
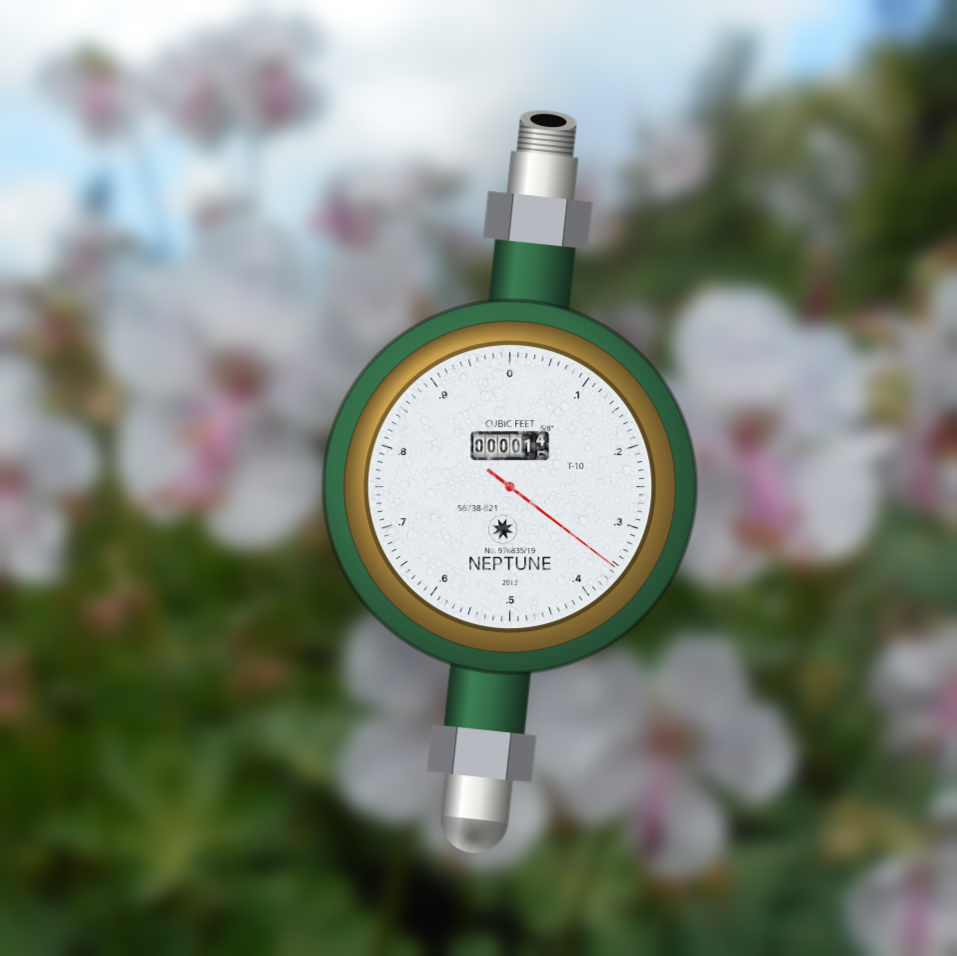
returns 14.35,ft³
